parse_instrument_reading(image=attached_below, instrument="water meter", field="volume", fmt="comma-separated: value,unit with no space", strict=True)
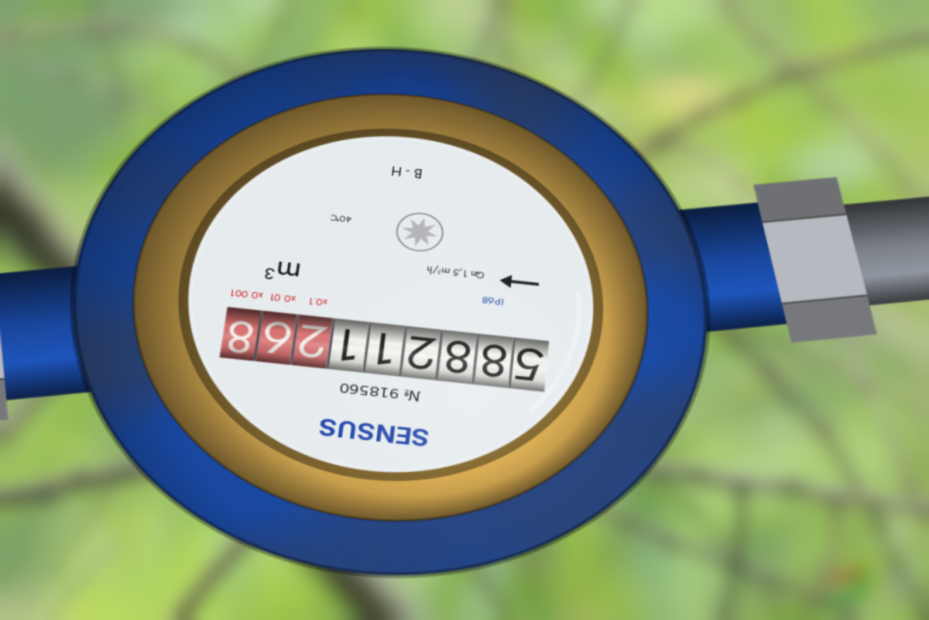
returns 588211.268,m³
